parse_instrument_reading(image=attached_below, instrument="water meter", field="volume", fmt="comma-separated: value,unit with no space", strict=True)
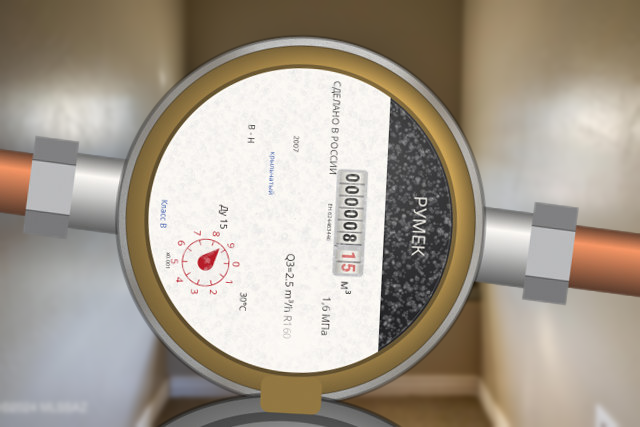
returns 8.158,m³
